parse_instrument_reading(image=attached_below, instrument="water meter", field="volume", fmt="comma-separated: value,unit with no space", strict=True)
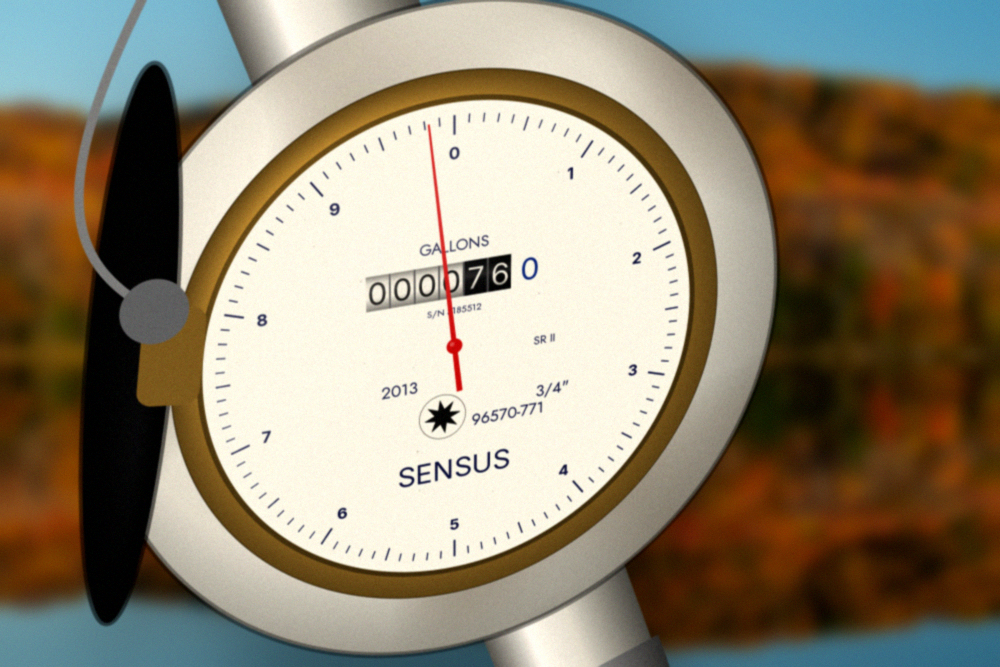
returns 759.8,gal
